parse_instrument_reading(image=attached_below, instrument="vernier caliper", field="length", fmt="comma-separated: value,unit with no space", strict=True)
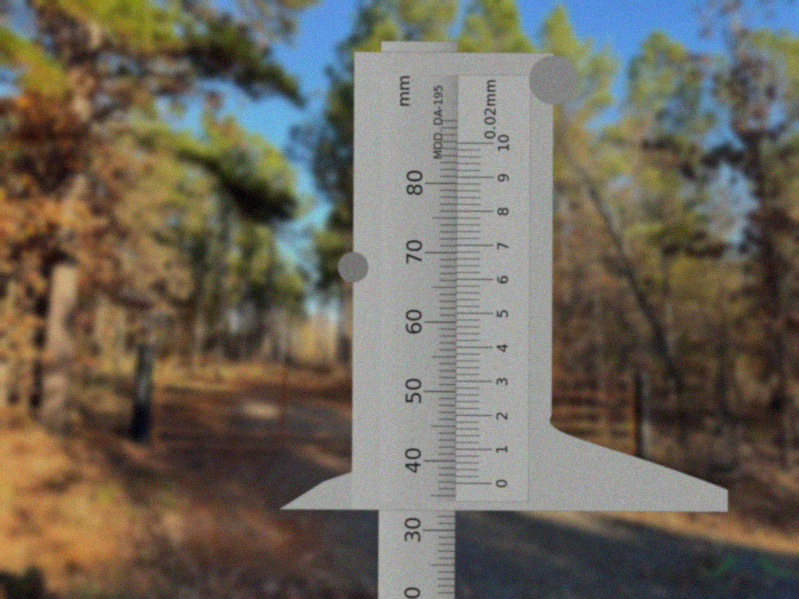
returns 36.8,mm
